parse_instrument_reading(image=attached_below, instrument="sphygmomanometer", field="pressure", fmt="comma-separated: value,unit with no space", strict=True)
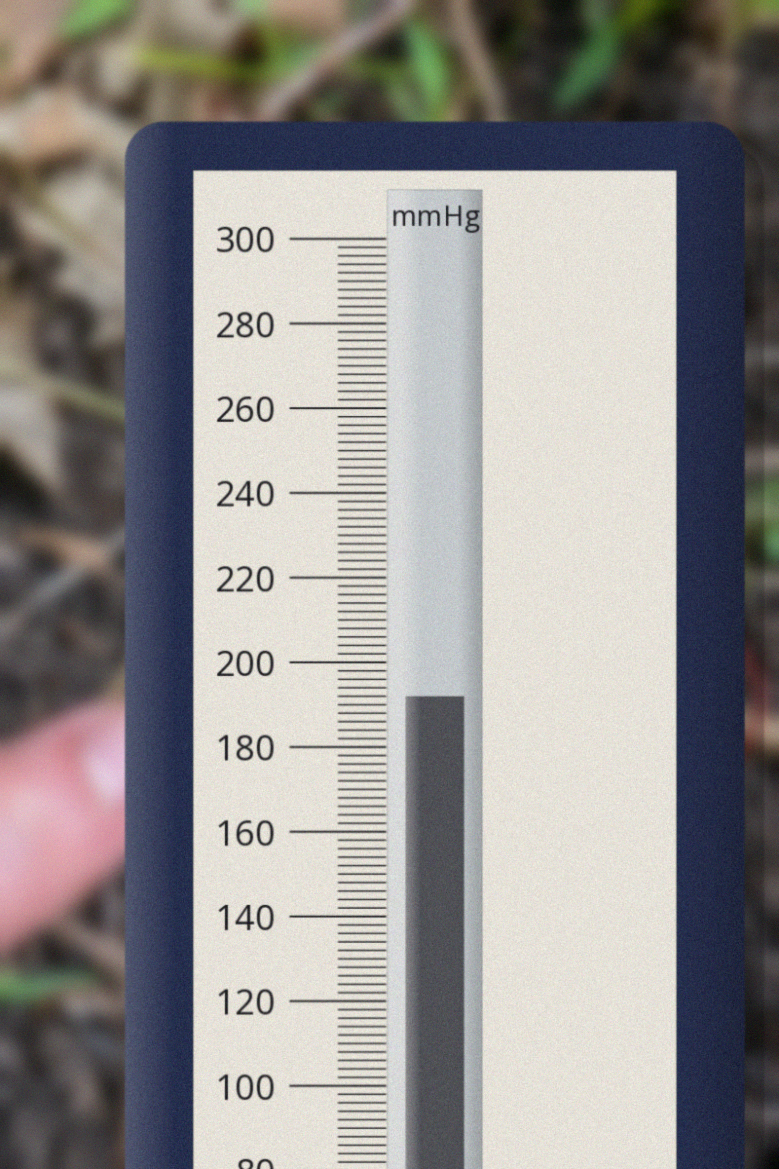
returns 192,mmHg
